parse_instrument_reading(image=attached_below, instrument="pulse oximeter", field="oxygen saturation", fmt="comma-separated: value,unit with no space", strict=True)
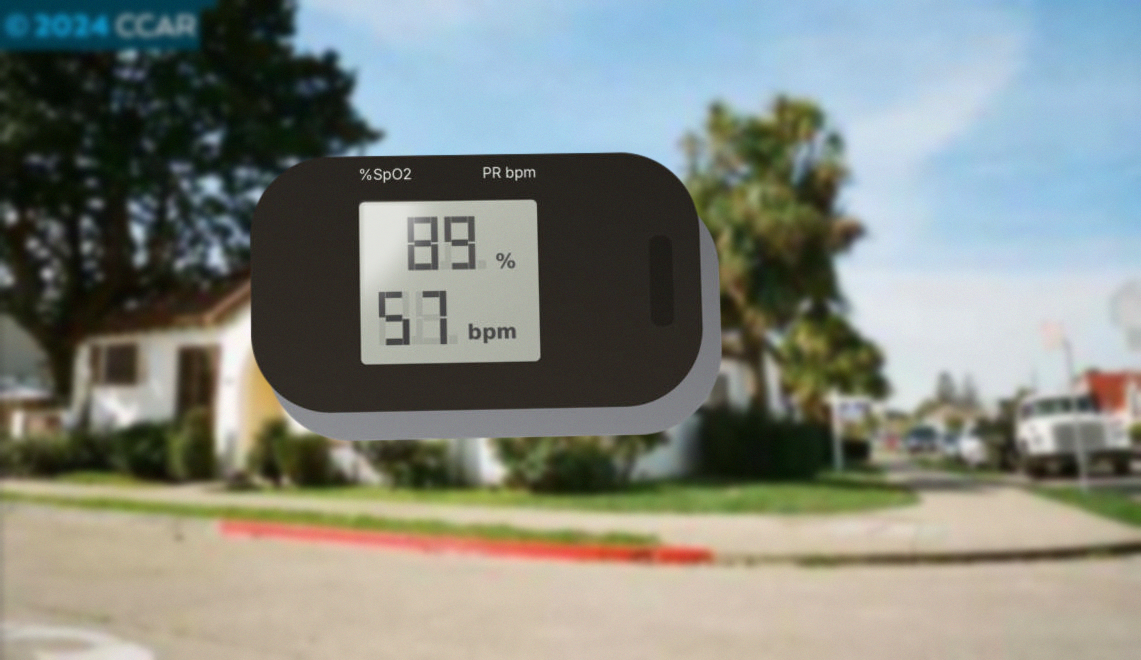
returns 89,%
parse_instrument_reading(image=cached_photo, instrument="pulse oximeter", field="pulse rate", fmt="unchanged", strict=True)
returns 57,bpm
